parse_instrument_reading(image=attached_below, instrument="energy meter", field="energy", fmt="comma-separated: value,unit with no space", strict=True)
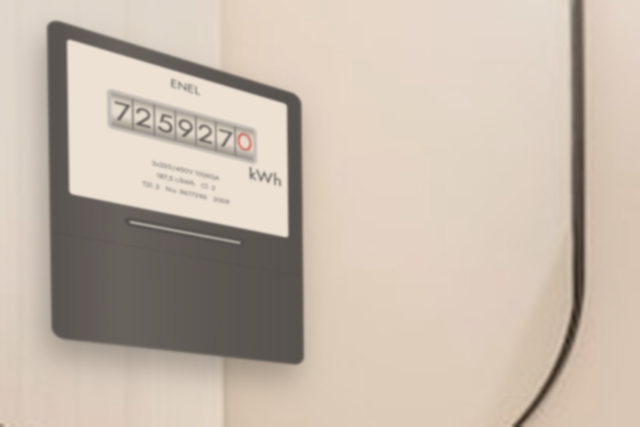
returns 725927.0,kWh
